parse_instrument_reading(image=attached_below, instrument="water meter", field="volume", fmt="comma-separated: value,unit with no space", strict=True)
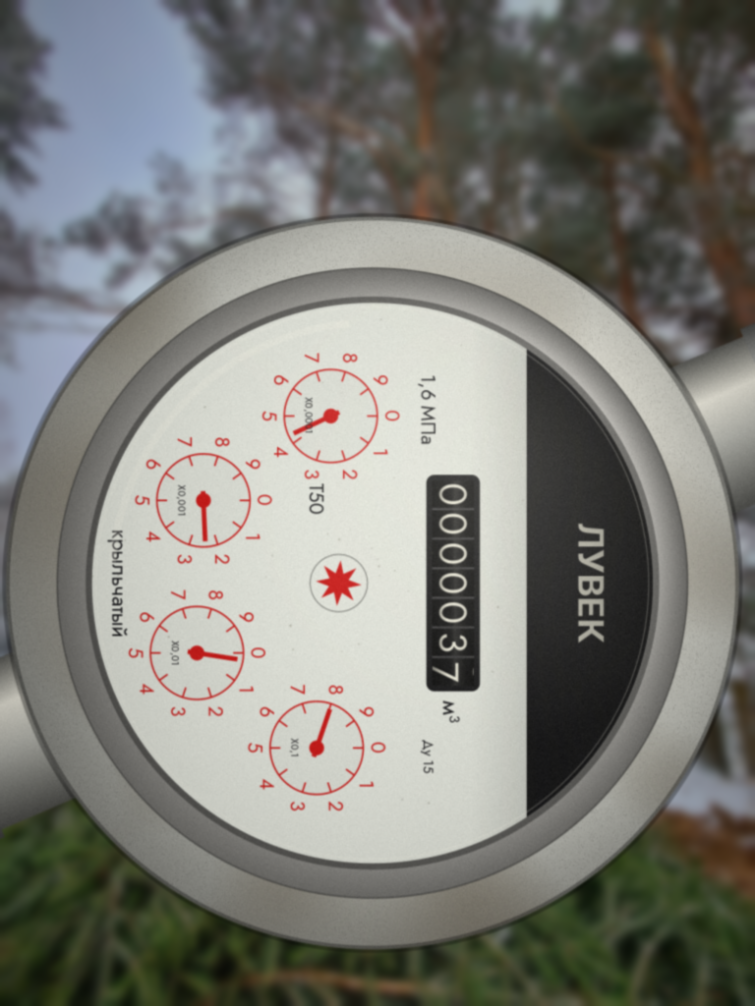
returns 36.8024,m³
